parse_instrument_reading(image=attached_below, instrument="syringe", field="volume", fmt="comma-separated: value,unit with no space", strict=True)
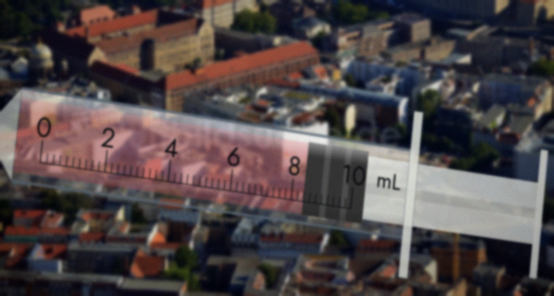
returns 8.4,mL
